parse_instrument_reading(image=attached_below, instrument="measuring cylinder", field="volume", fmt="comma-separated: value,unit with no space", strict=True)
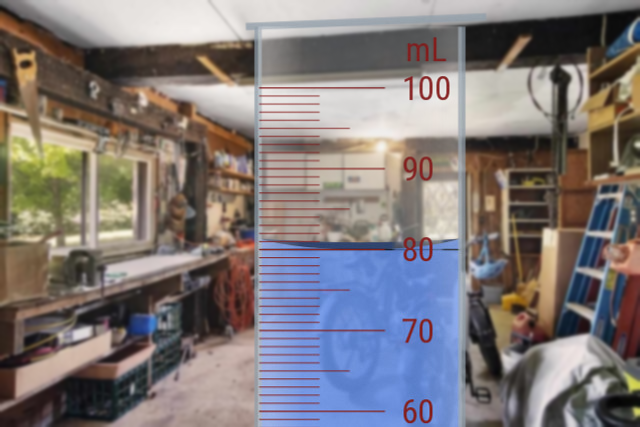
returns 80,mL
